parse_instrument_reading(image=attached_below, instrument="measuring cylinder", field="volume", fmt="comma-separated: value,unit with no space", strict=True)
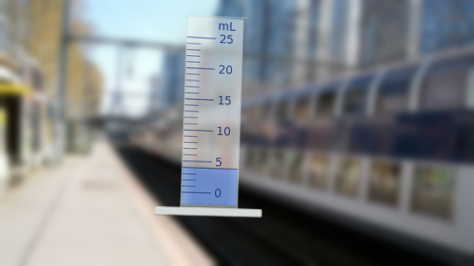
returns 4,mL
